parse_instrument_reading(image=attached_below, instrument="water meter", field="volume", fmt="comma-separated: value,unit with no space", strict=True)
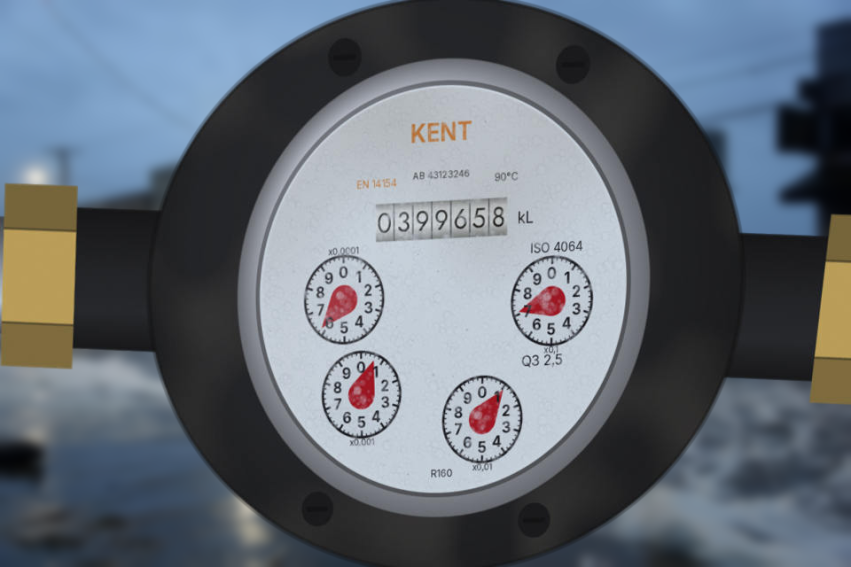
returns 399658.7106,kL
